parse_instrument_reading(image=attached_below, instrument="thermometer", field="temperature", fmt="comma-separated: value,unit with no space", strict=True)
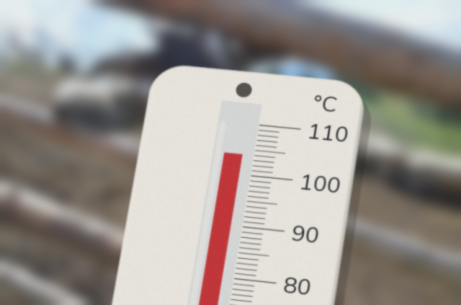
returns 104,°C
